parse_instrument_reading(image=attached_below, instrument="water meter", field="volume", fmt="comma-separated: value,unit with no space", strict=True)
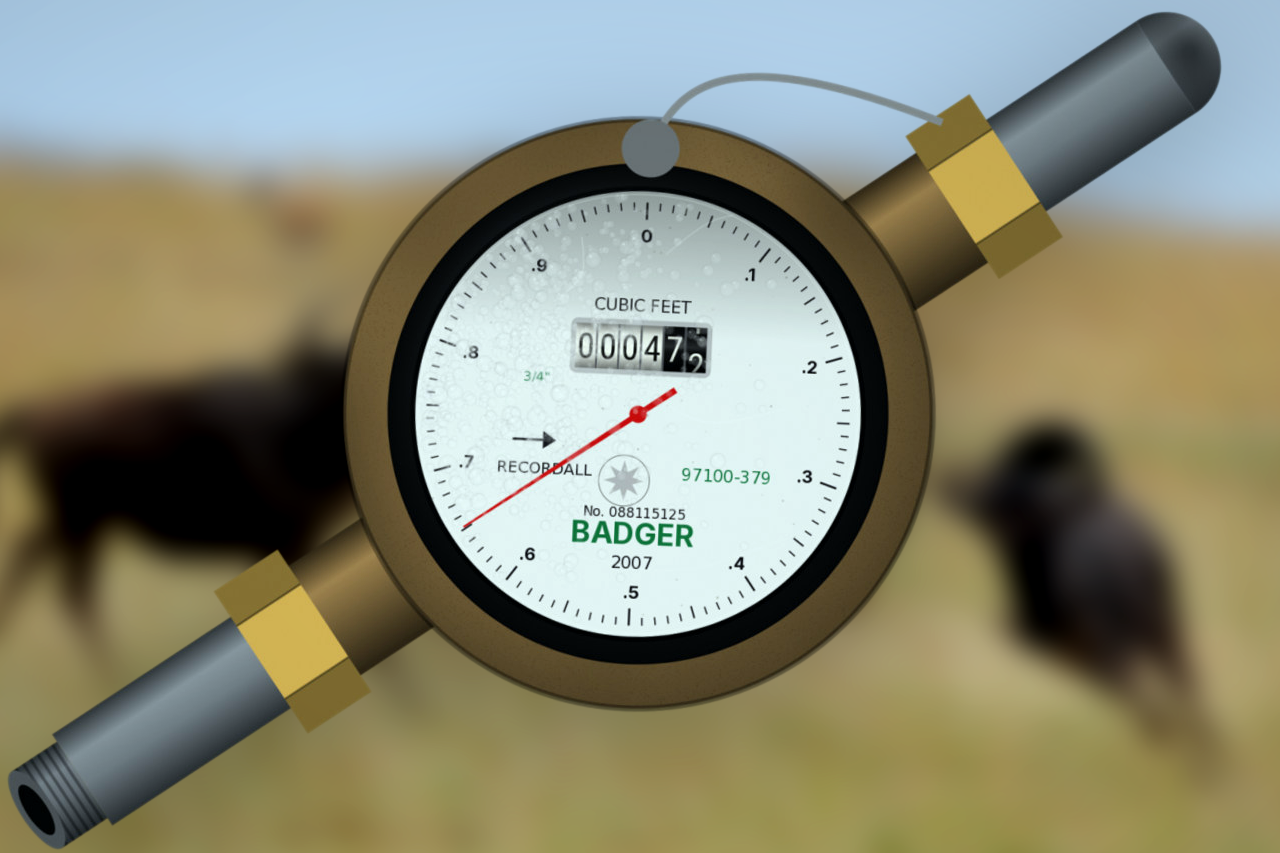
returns 471.65,ft³
